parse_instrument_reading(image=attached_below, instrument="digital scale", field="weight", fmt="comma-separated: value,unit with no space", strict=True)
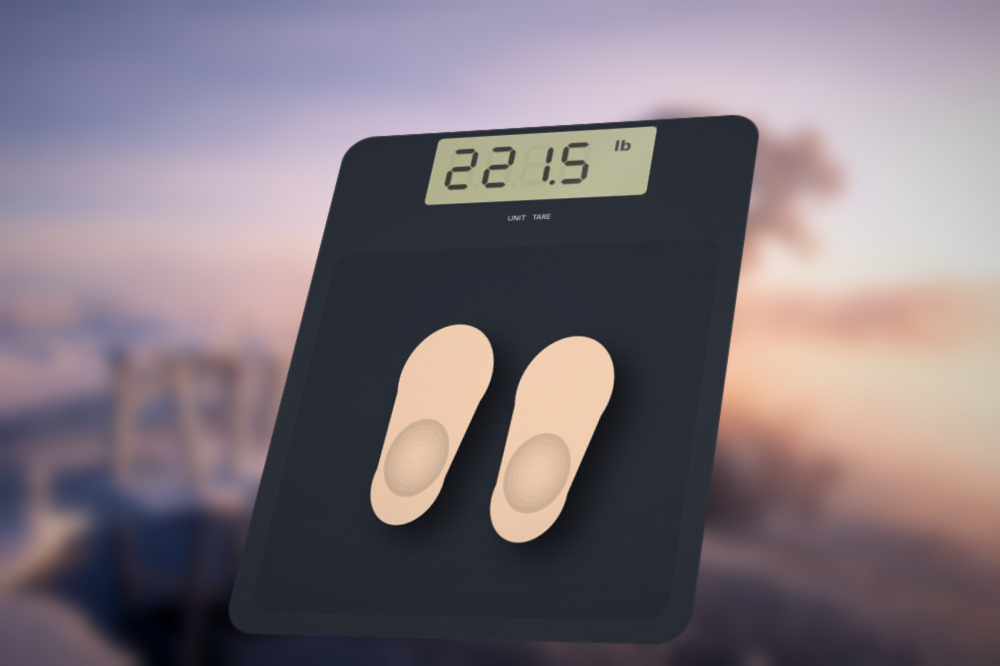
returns 221.5,lb
